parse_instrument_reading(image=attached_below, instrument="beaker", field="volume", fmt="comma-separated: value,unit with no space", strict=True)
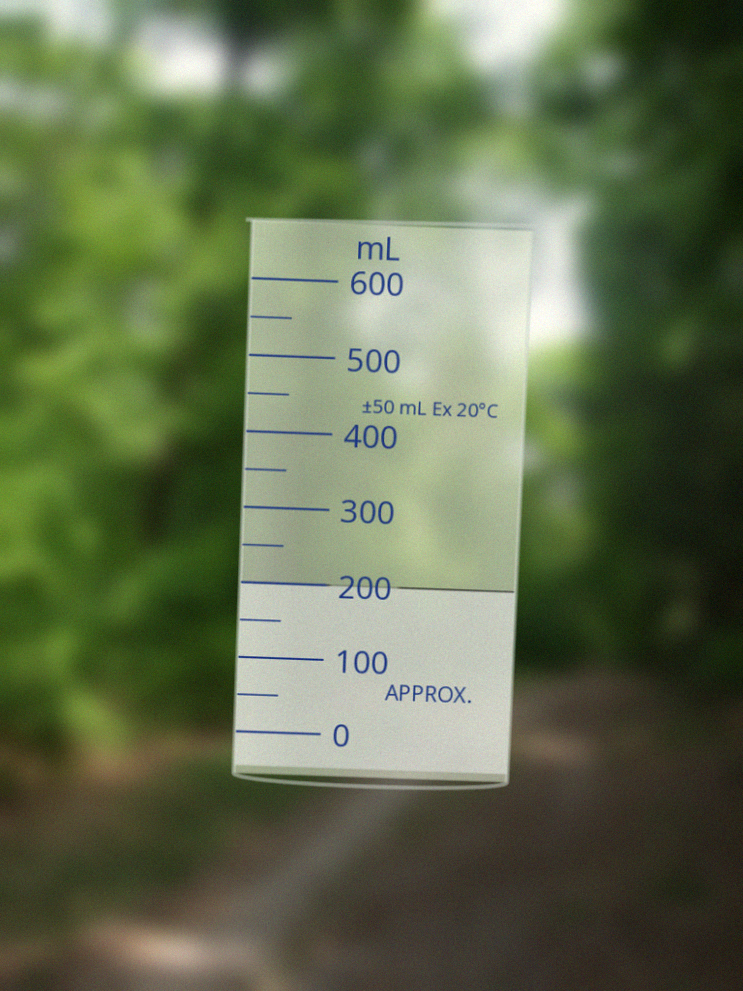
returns 200,mL
